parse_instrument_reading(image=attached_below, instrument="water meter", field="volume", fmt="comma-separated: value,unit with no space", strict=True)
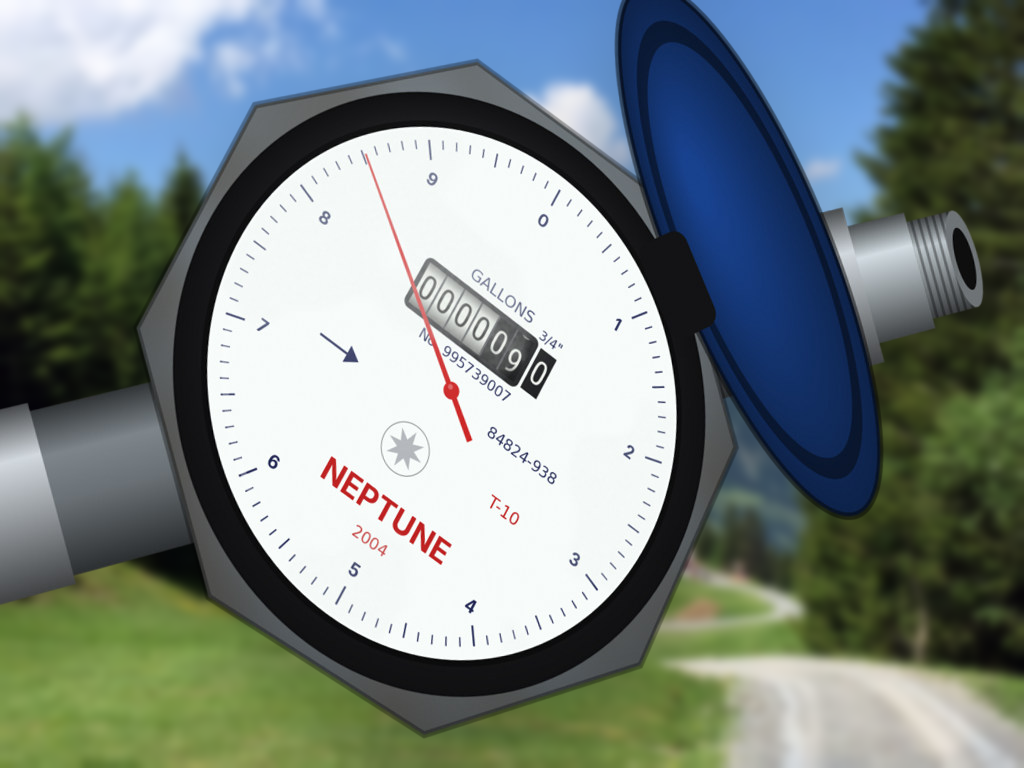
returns 88.5,gal
